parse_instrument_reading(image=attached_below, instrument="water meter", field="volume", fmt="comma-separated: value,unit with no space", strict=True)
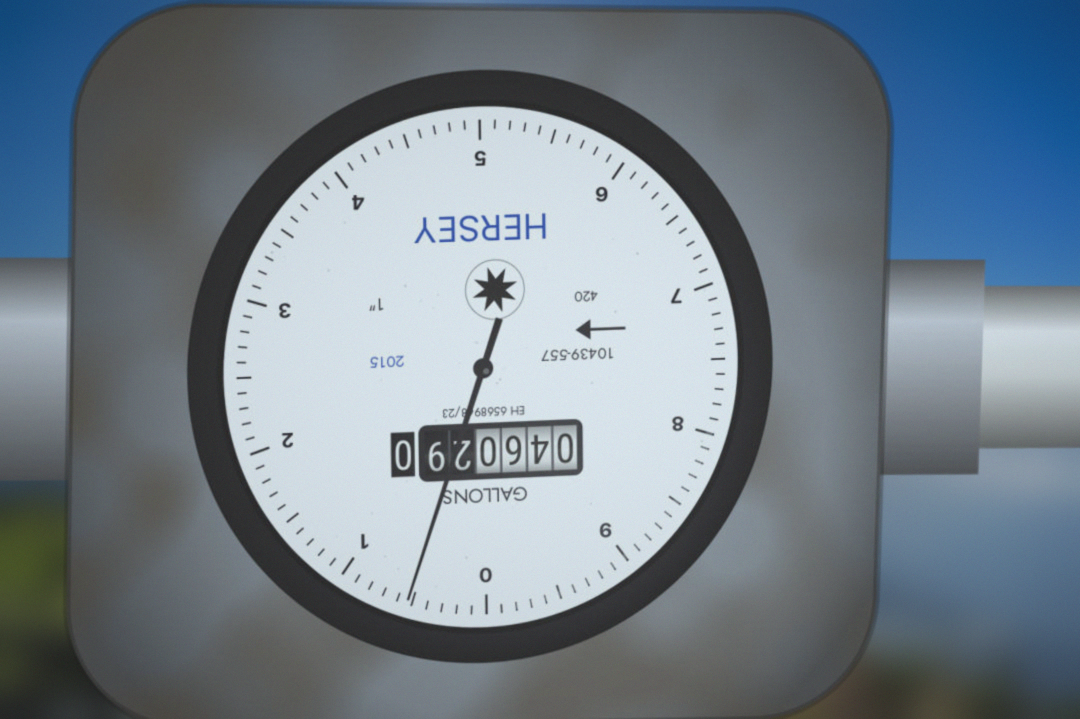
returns 460290.5,gal
